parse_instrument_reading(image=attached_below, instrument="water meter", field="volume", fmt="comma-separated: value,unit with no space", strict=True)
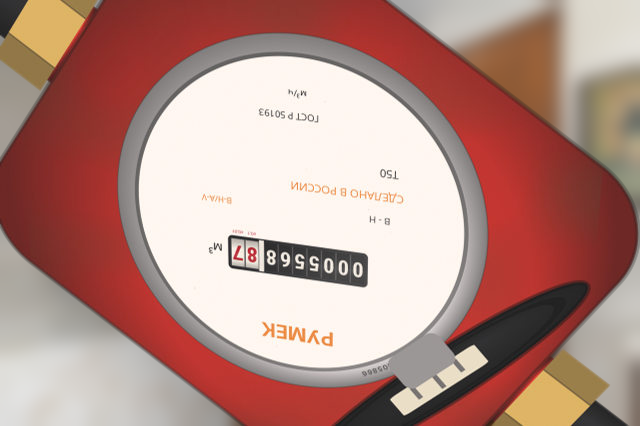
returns 5568.87,m³
